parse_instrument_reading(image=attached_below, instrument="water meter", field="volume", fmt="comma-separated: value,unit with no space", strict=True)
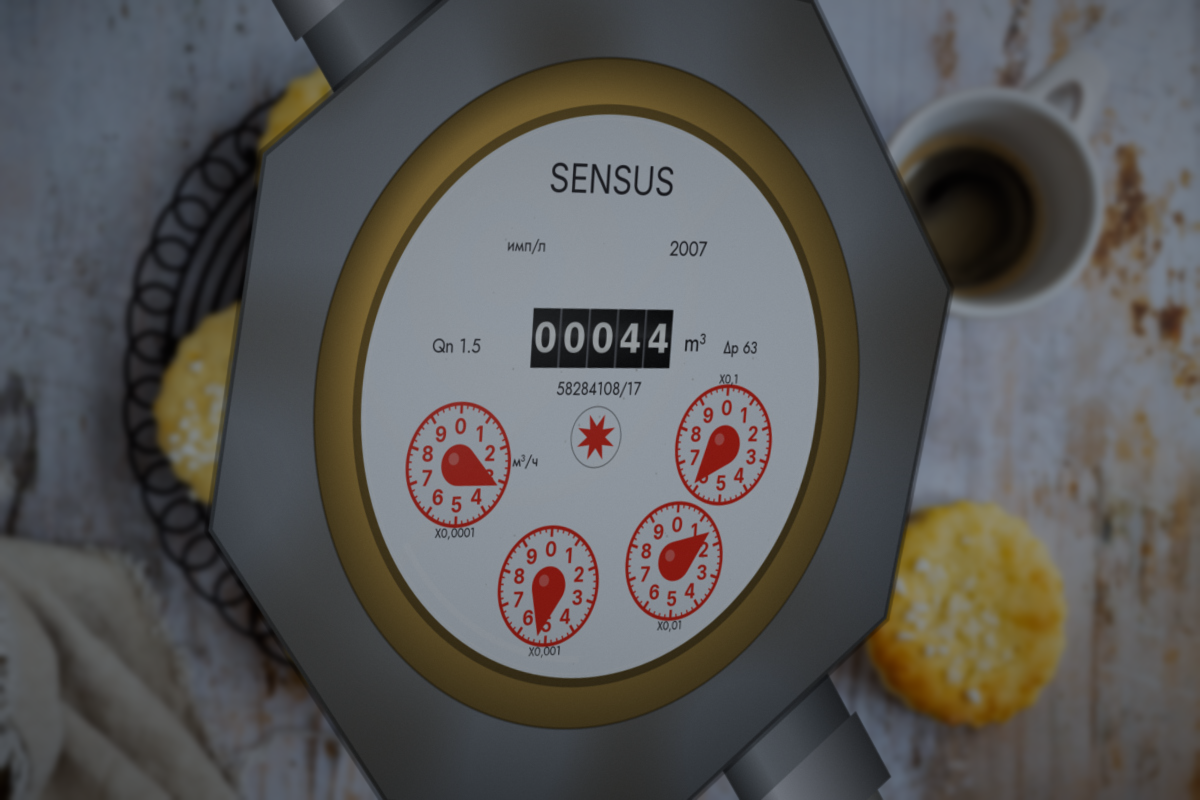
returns 44.6153,m³
